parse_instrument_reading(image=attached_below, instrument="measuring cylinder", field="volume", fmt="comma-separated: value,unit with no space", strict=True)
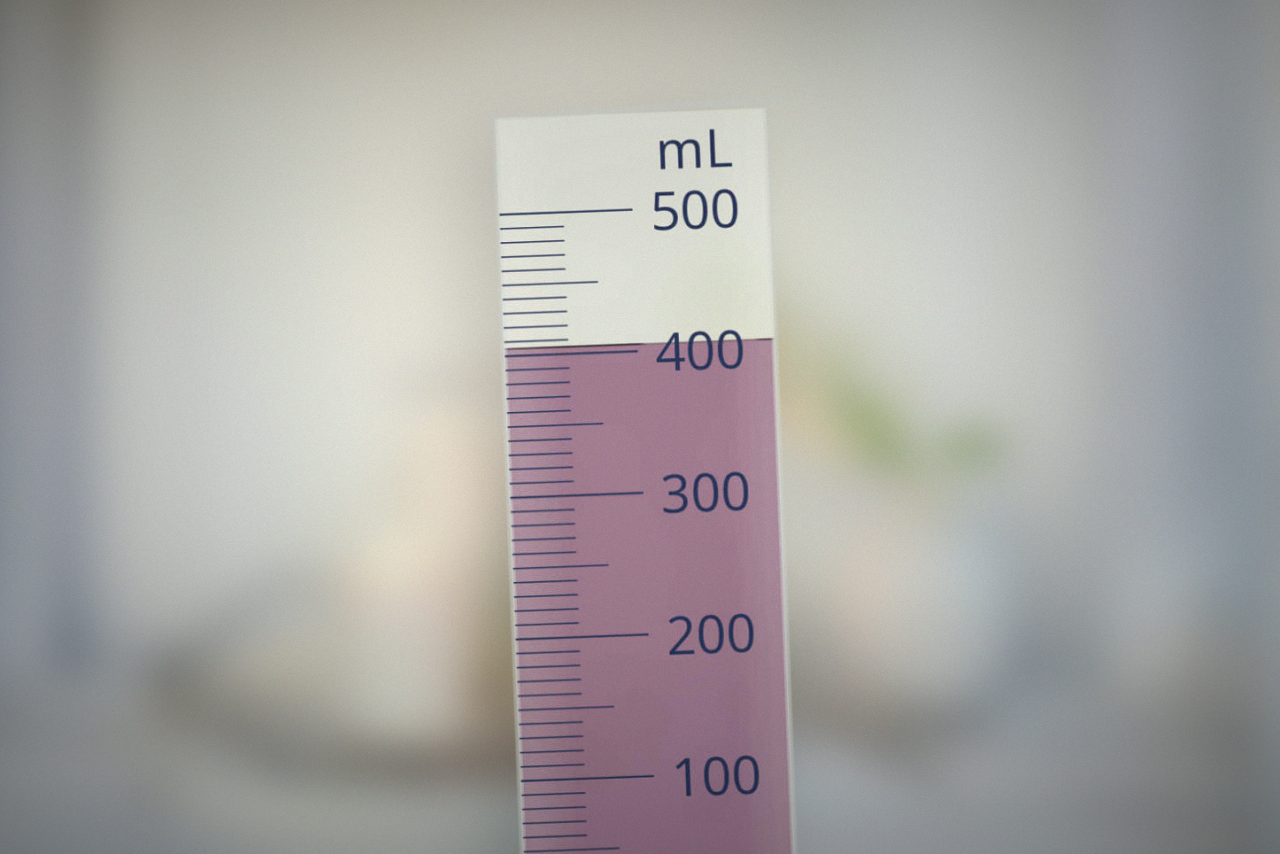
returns 405,mL
